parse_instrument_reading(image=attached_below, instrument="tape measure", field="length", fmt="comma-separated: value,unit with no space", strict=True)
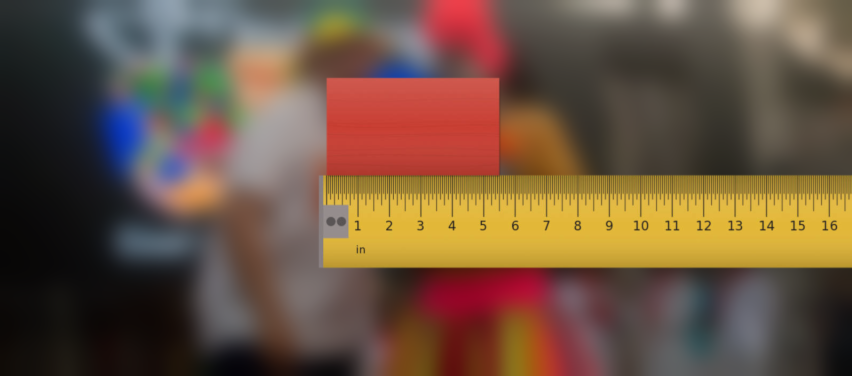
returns 5.5,in
